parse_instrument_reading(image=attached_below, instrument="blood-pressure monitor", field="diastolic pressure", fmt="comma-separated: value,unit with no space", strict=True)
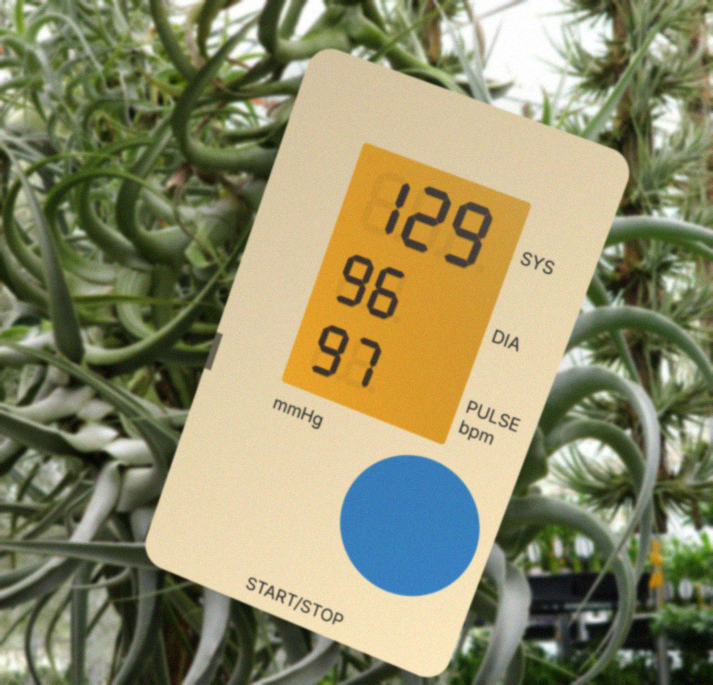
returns 96,mmHg
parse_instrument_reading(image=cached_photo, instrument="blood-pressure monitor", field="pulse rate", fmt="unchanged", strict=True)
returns 97,bpm
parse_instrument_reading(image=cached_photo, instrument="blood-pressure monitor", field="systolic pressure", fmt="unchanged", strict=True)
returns 129,mmHg
